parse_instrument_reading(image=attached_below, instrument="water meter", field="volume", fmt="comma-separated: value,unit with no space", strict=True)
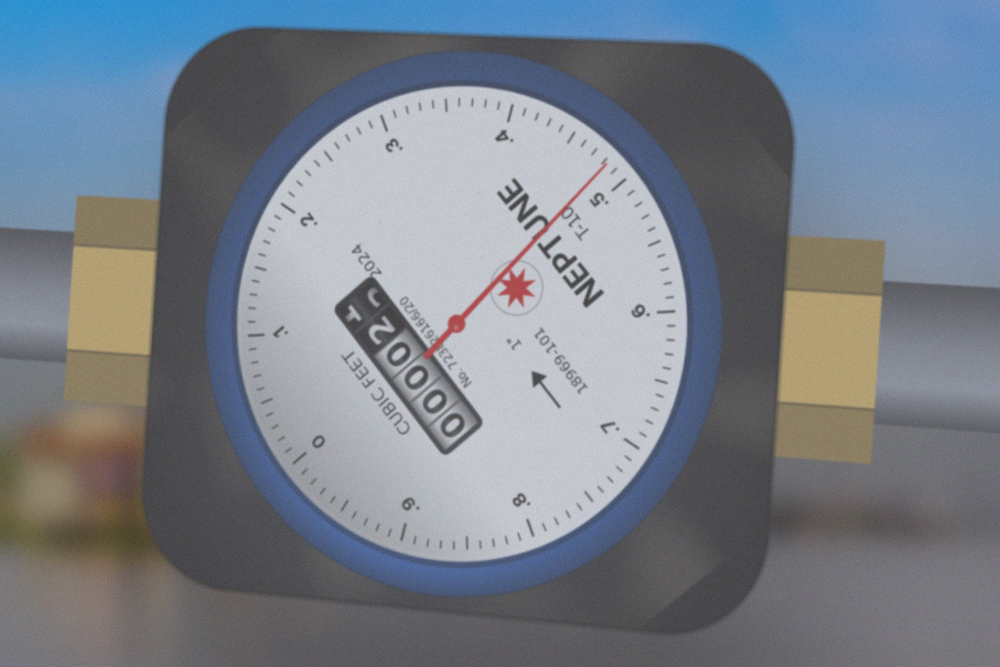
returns 21.48,ft³
